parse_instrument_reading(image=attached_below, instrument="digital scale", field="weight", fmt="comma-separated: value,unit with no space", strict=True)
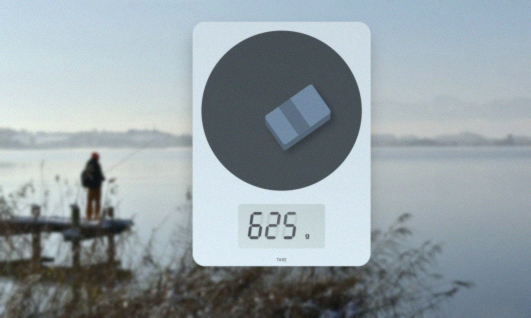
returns 625,g
